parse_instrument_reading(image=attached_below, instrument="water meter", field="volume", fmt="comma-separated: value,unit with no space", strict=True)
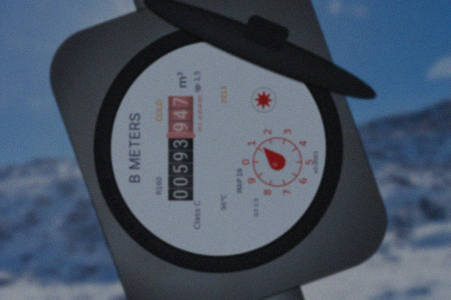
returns 593.9471,m³
